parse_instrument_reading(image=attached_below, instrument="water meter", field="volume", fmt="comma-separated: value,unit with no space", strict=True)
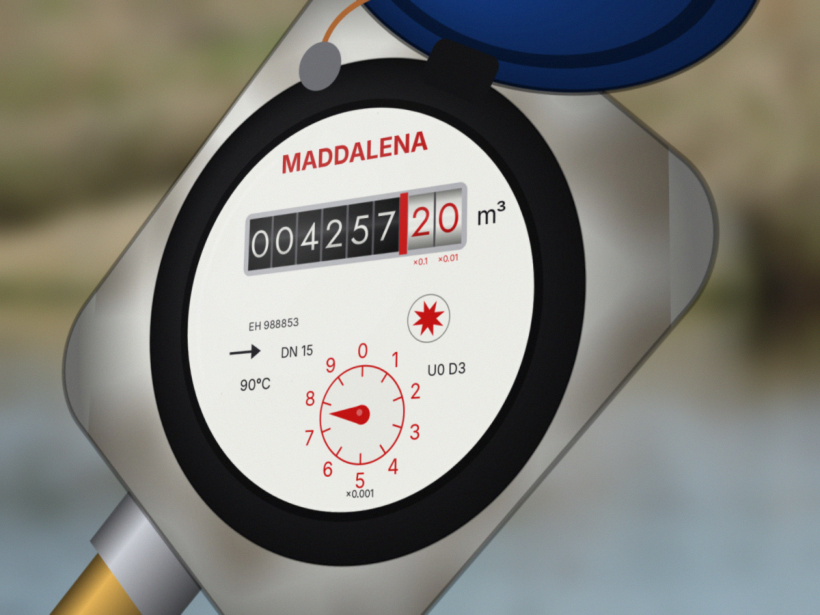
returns 4257.207,m³
